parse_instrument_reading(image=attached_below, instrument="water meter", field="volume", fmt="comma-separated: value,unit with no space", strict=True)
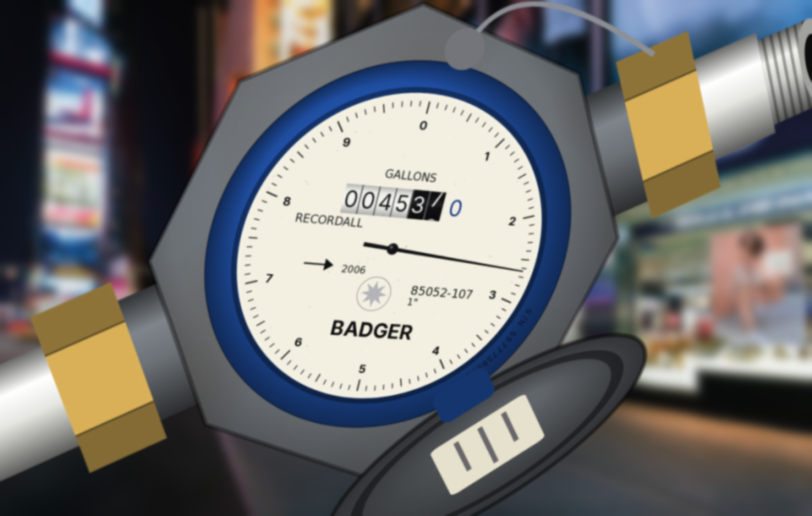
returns 45372.6,gal
